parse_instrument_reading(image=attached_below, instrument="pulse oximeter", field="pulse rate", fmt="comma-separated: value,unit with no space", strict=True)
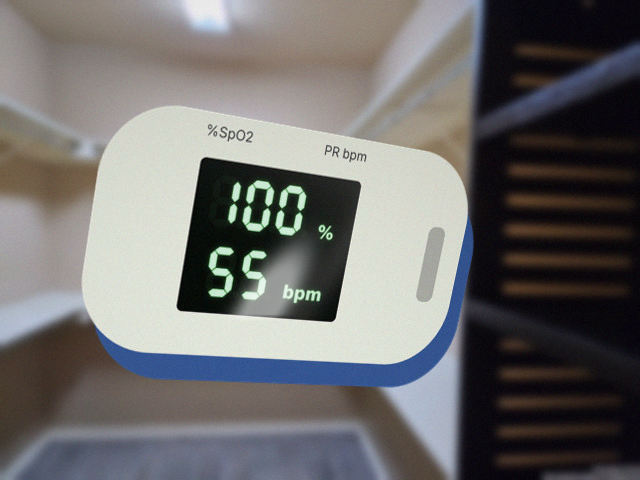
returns 55,bpm
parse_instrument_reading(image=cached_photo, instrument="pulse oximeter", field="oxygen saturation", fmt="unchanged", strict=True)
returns 100,%
